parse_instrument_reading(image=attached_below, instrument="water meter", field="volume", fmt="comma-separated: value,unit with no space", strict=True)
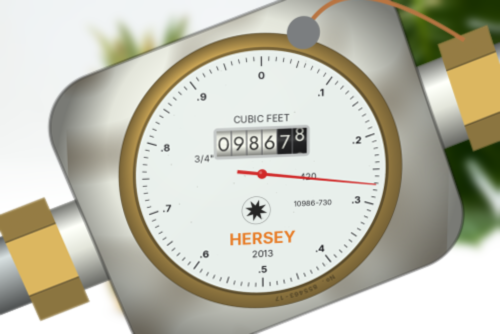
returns 98678.27,ft³
